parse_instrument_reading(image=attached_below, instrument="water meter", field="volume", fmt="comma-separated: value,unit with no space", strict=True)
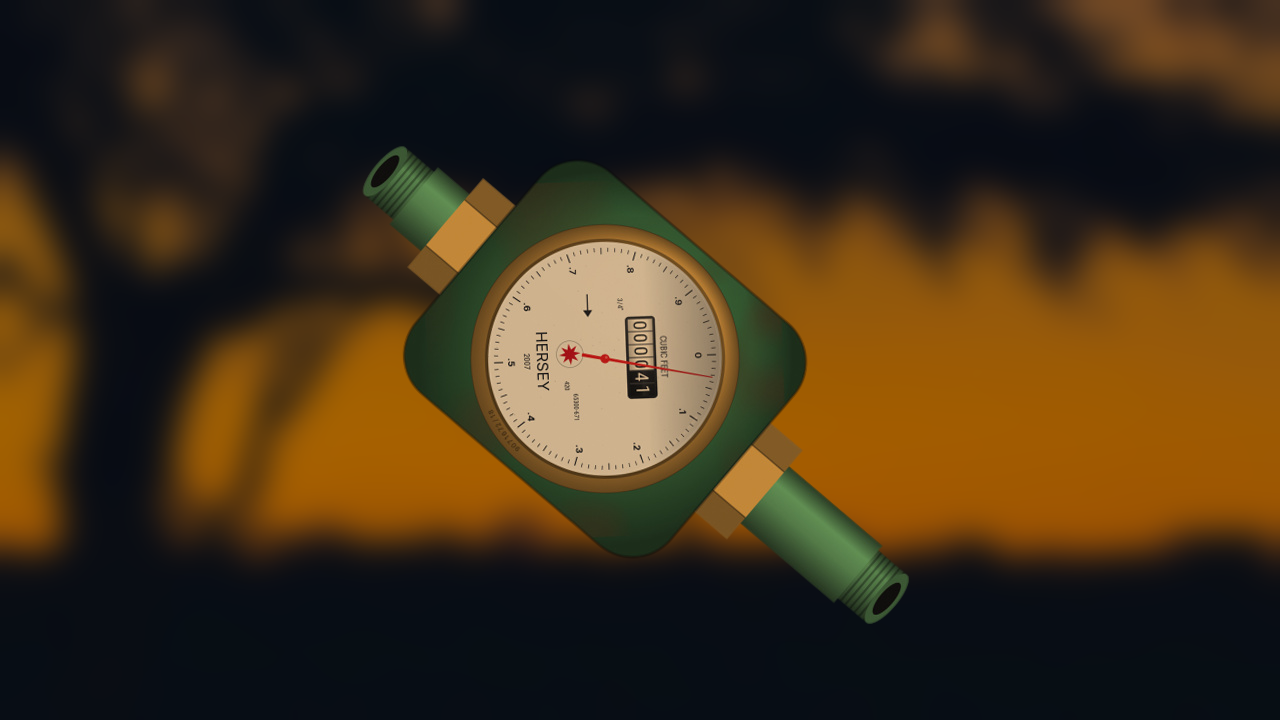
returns 41.03,ft³
